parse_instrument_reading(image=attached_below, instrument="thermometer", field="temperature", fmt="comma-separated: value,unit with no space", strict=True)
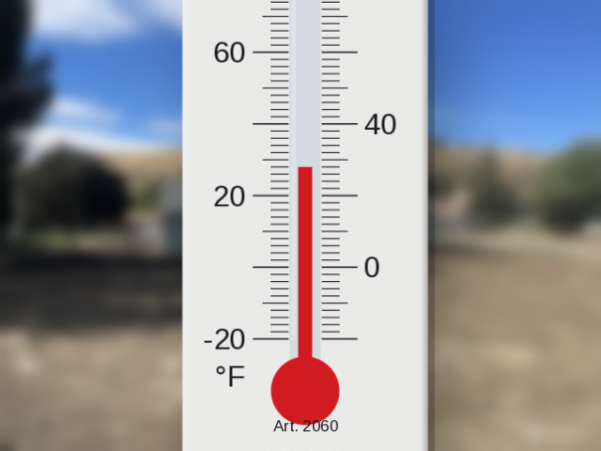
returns 28,°F
